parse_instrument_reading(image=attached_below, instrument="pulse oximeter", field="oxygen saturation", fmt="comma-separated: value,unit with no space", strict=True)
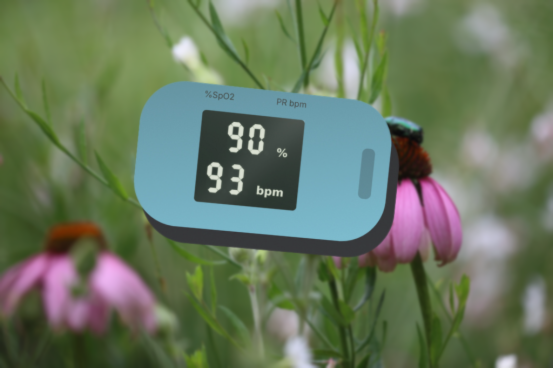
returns 90,%
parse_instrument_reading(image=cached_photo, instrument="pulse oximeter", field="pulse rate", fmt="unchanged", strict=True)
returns 93,bpm
